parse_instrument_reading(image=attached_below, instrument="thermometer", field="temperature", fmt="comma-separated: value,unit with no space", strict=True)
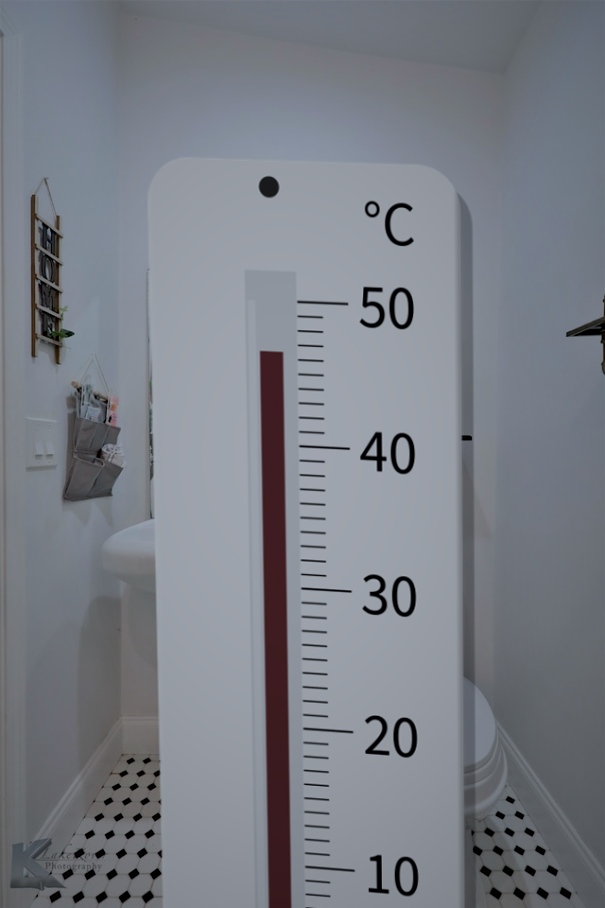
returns 46.5,°C
